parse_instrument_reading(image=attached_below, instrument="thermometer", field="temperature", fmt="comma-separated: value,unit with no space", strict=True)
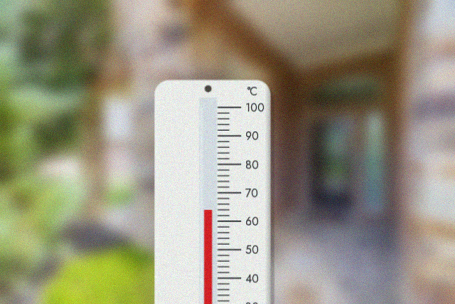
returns 64,°C
